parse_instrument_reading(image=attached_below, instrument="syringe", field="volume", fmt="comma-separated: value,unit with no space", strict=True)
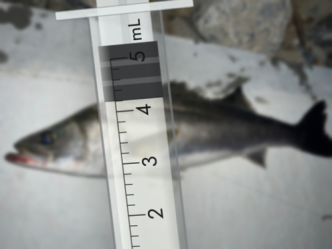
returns 4.2,mL
